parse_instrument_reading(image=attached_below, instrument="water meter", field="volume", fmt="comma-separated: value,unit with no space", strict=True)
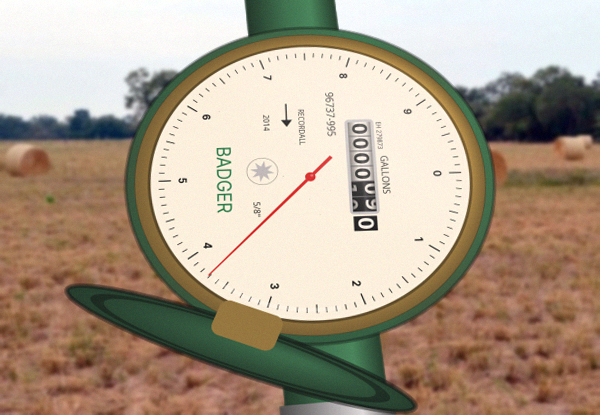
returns 93.7,gal
